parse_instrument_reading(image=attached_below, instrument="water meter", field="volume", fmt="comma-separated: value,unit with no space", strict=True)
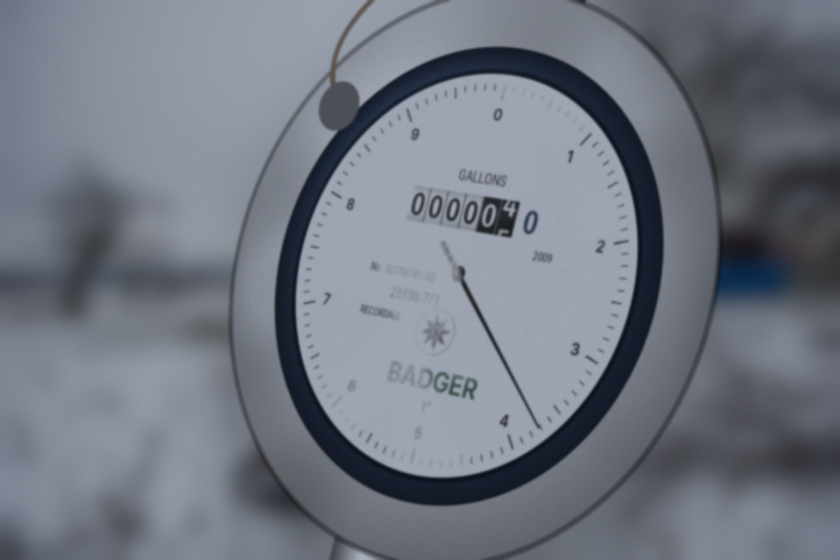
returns 43.7,gal
